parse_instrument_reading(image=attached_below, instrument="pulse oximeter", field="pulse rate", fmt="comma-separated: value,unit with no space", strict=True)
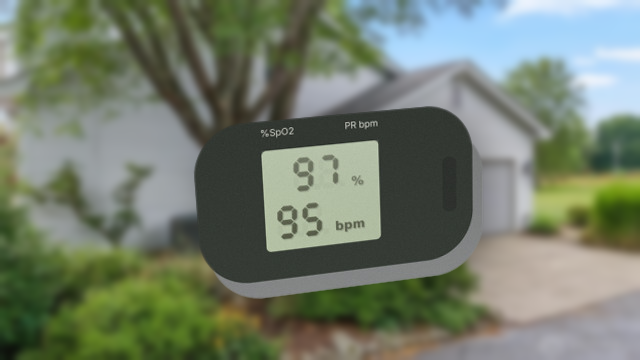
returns 95,bpm
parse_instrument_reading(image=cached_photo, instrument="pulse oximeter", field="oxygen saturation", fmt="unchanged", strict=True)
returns 97,%
